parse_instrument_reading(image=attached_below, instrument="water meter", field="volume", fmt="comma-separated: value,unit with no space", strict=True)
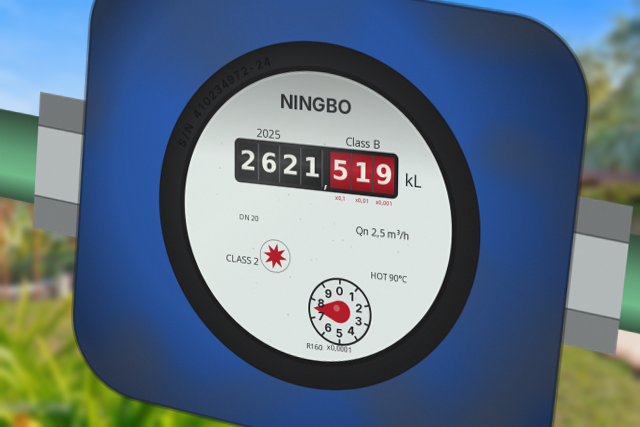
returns 2621.5197,kL
